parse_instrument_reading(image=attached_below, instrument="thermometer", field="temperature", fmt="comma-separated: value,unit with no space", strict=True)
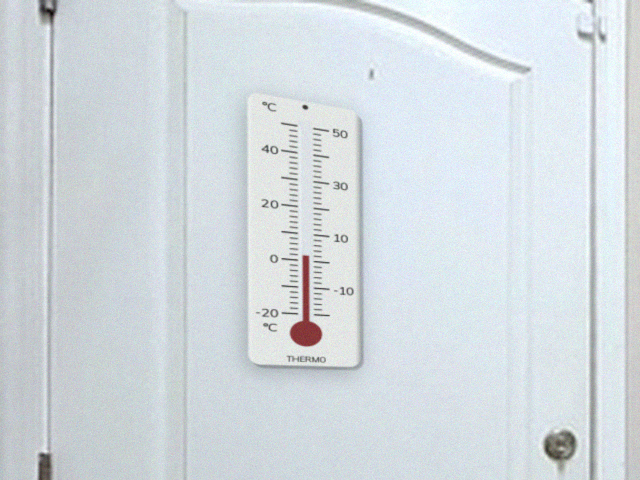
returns 2,°C
